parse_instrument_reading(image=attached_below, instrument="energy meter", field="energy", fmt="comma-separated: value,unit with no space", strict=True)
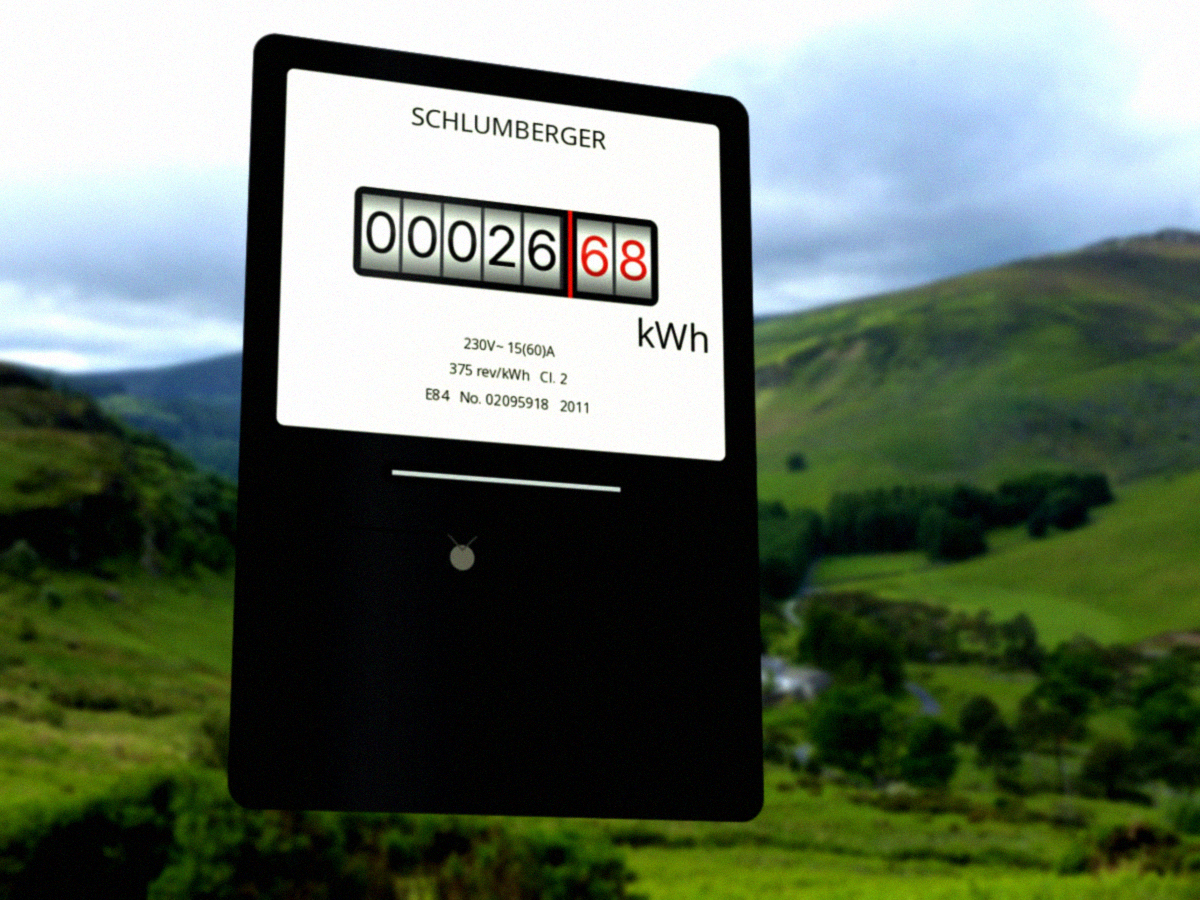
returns 26.68,kWh
